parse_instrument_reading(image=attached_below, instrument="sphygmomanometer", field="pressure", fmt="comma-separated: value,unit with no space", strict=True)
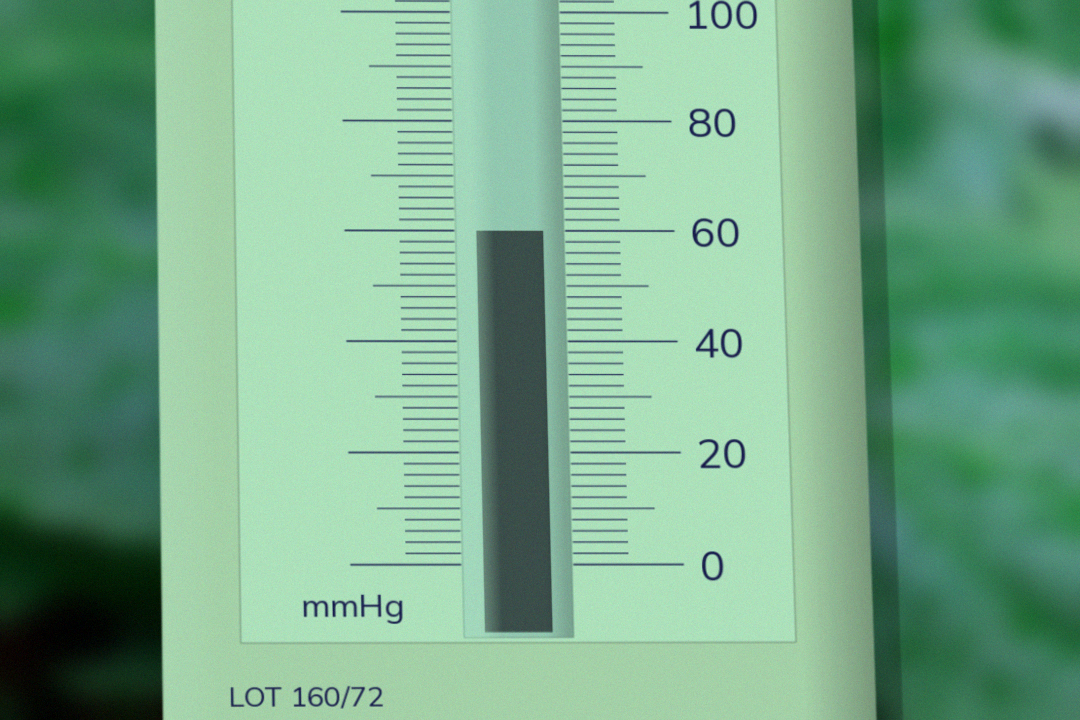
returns 60,mmHg
